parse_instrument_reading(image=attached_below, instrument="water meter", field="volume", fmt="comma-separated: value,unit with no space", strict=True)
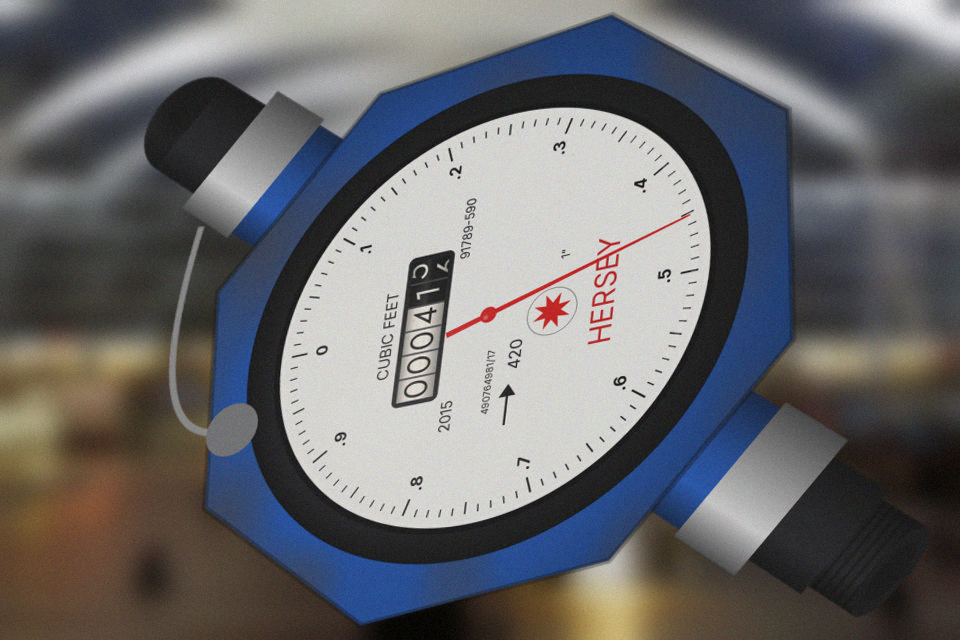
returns 415.45,ft³
